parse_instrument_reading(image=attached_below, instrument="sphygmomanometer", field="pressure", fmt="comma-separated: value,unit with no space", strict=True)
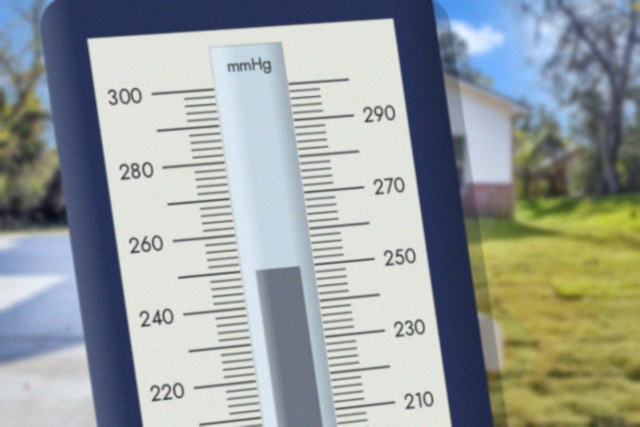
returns 250,mmHg
